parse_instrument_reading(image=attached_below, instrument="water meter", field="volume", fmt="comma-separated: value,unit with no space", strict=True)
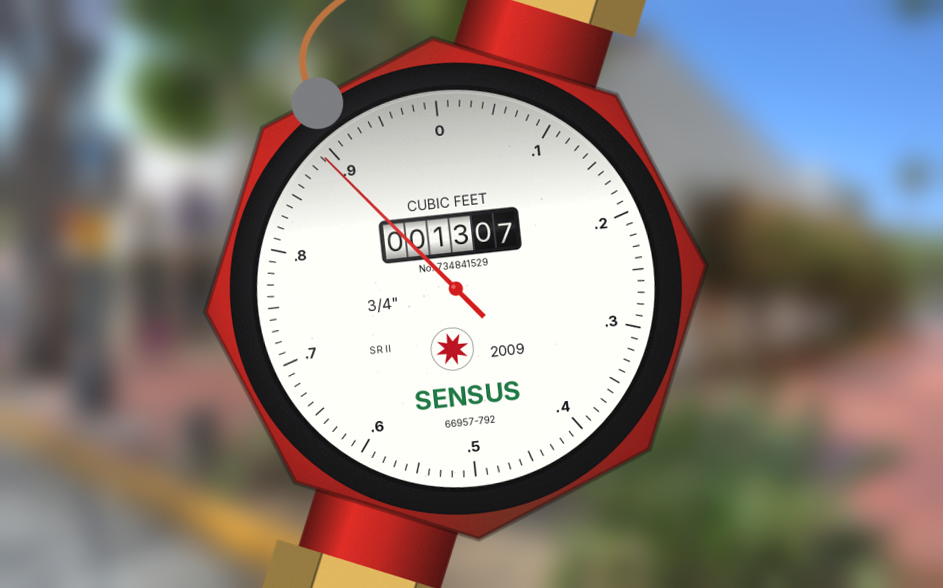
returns 1306.89,ft³
